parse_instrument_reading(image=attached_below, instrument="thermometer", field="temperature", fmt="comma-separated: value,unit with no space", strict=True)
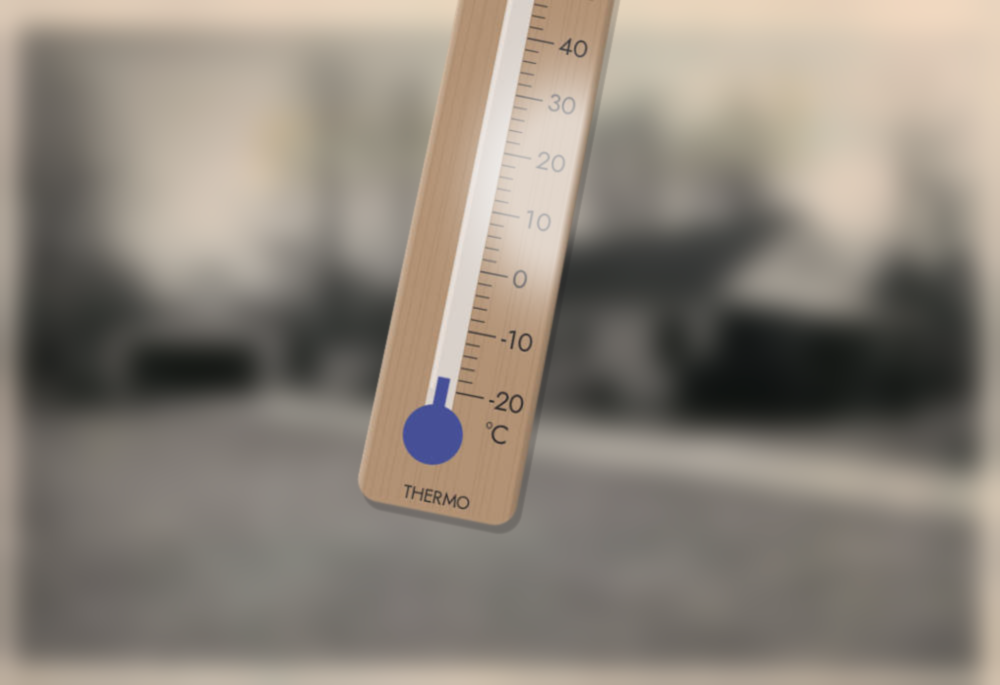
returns -18,°C
